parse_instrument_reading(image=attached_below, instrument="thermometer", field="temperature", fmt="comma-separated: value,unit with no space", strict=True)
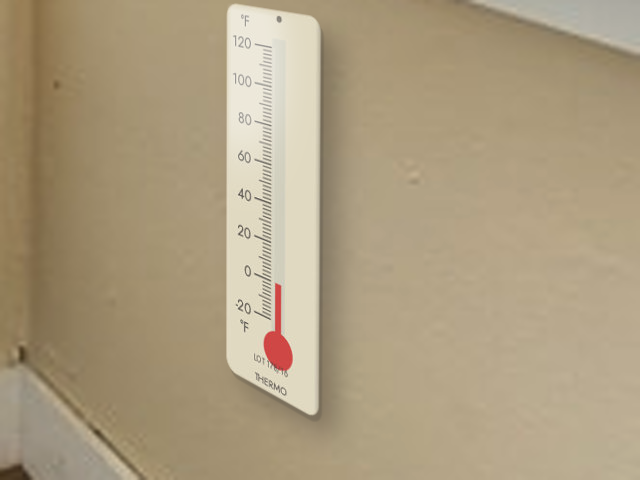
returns 0,°F
